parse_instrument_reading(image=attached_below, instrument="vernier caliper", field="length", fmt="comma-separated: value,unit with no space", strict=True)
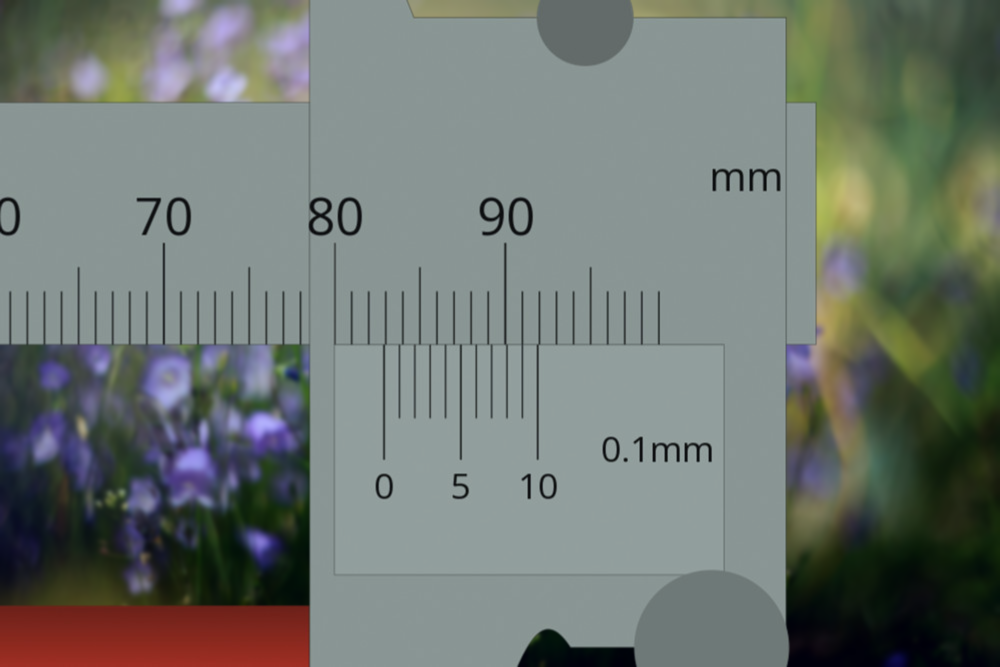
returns 82.9,mm
